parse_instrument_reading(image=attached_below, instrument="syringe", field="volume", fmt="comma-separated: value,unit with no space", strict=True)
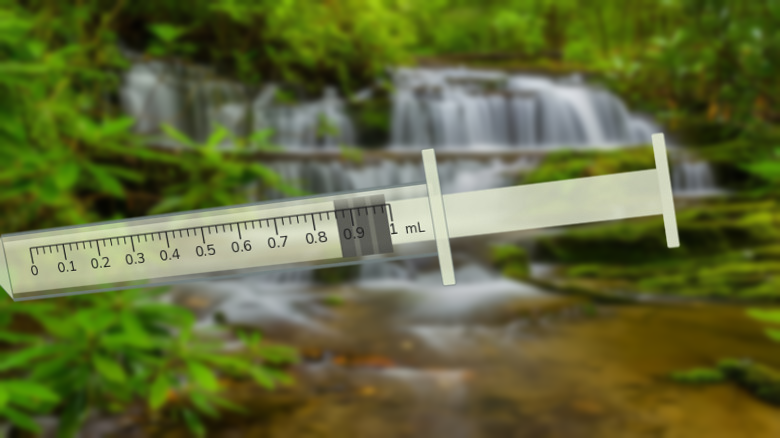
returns 0.86,mL
